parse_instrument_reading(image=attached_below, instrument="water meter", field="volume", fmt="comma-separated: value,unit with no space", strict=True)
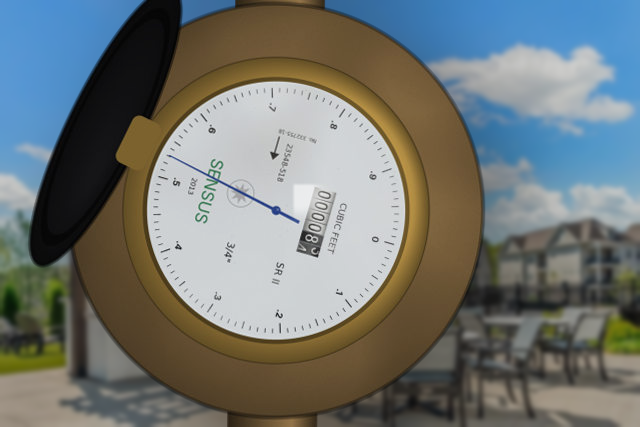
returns 83.53,ft³
